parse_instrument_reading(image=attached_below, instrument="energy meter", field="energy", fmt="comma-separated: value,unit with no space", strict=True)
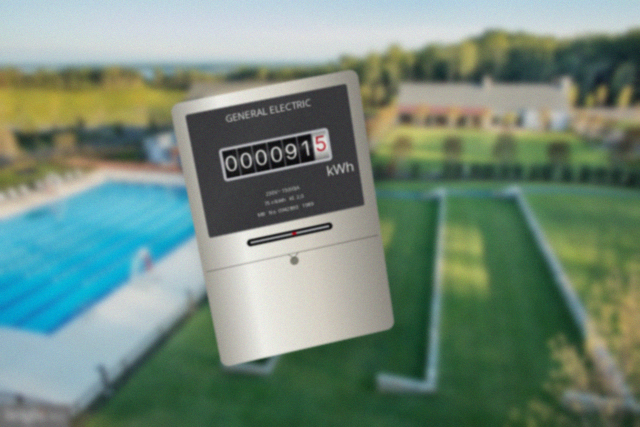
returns 91.5,kWh
